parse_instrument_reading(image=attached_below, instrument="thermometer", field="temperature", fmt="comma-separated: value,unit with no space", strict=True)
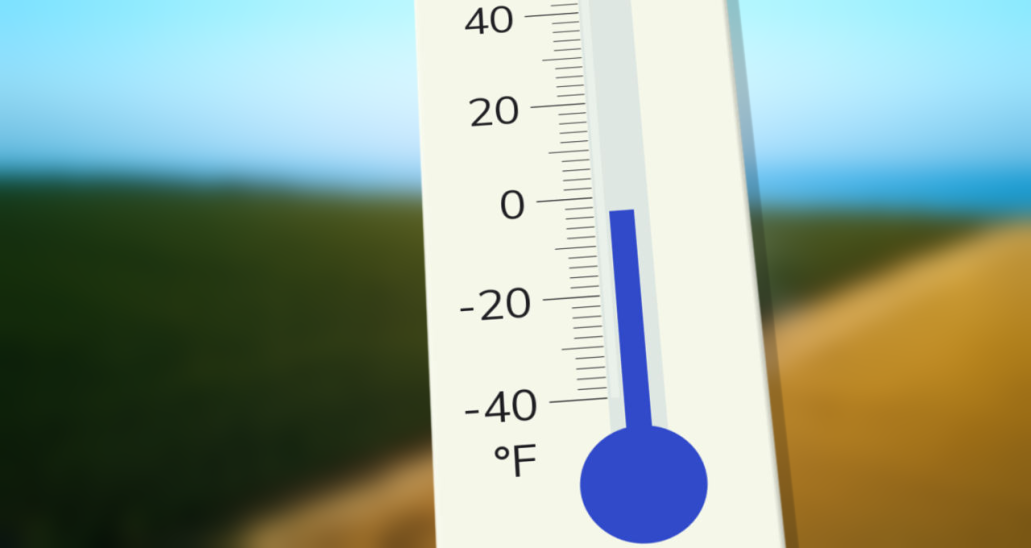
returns -3,°F
